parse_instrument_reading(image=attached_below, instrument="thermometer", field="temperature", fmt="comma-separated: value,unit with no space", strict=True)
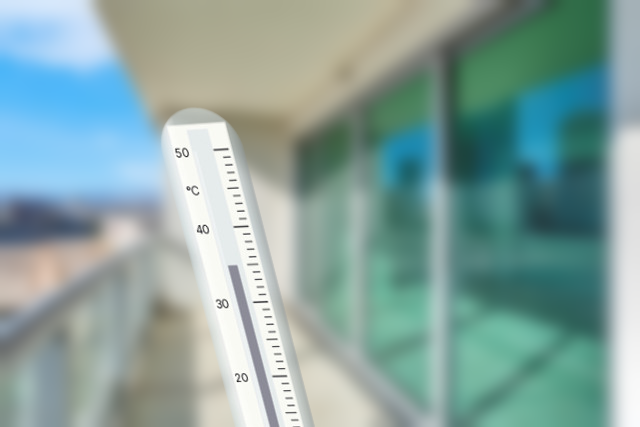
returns 35,°C
